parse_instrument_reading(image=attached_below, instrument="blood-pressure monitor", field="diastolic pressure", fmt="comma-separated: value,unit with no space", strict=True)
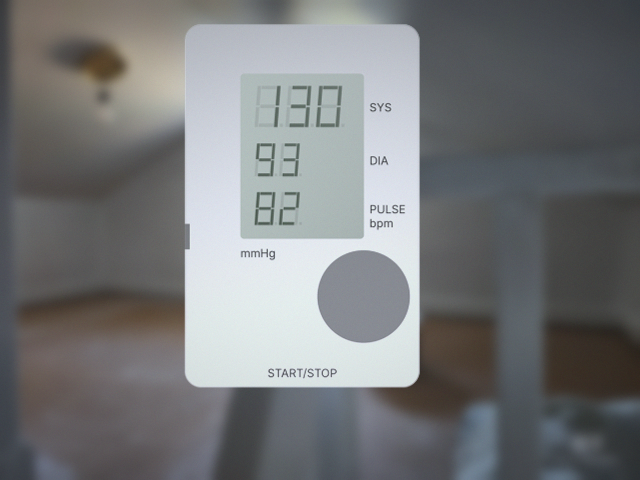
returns 93,mmHg
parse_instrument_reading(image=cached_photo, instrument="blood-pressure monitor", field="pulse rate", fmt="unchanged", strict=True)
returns 82,bpm
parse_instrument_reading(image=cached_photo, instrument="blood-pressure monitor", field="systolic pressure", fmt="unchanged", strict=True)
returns 130,mmHg
